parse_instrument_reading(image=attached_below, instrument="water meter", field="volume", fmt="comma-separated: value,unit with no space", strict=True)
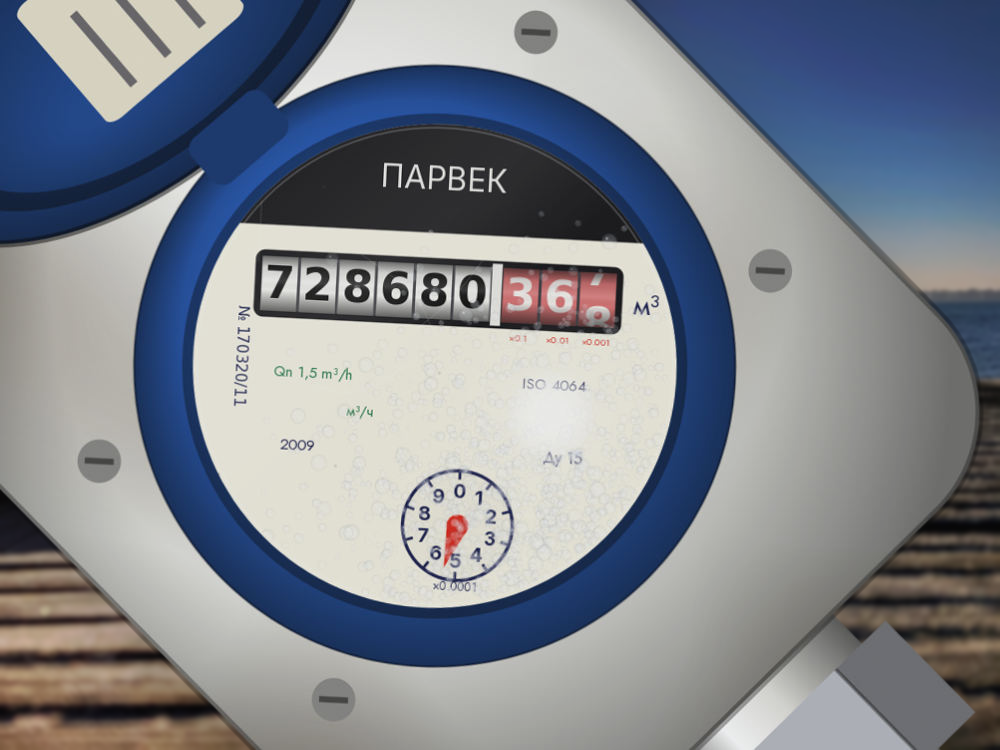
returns 728680.3675,m³
